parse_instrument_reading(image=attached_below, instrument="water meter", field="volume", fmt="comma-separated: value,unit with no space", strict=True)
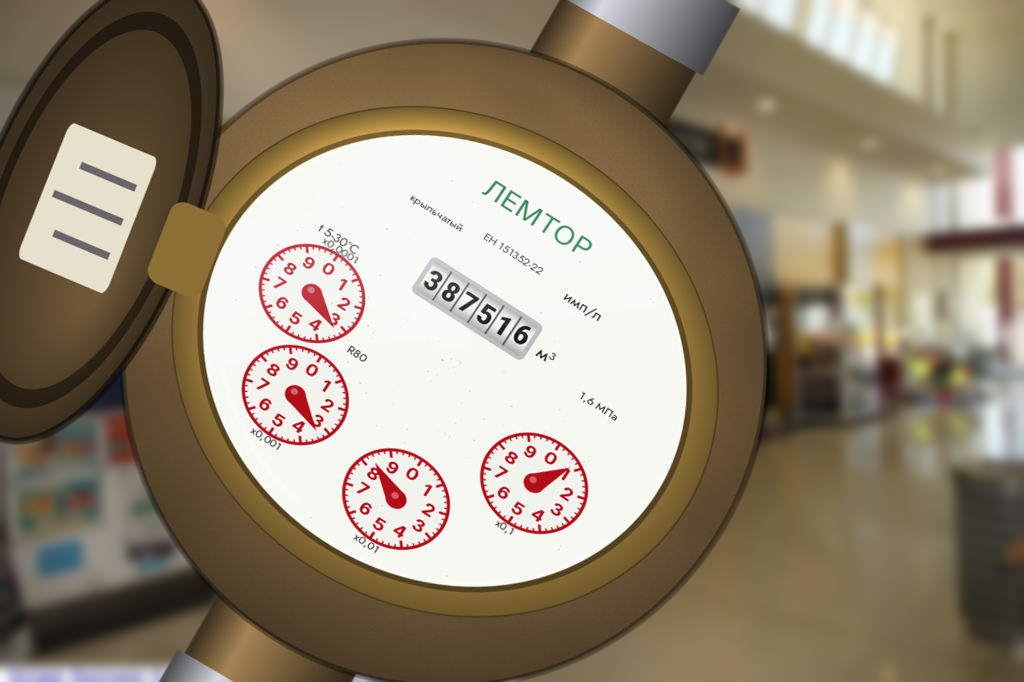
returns 387516.0833,m³
